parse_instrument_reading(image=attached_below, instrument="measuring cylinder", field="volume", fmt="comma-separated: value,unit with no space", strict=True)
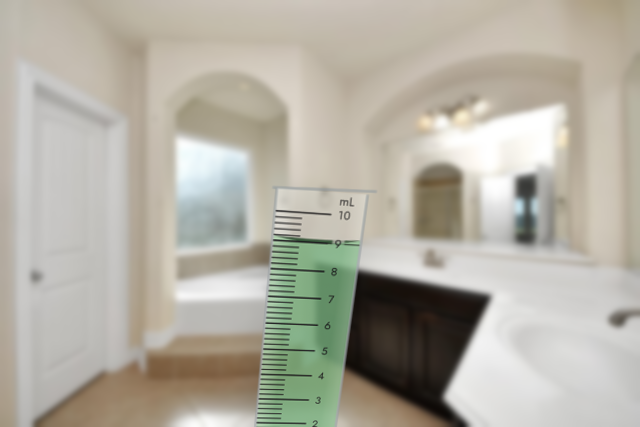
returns 9,mL
